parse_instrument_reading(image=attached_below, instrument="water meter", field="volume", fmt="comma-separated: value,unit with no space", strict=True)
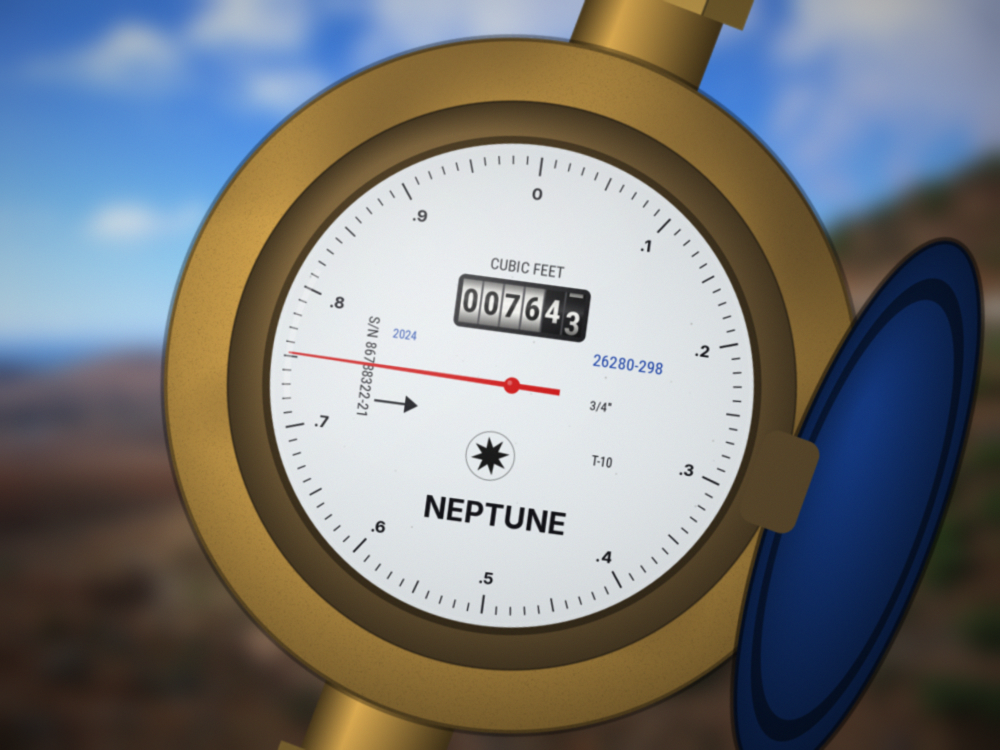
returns 7642.75,ft³
